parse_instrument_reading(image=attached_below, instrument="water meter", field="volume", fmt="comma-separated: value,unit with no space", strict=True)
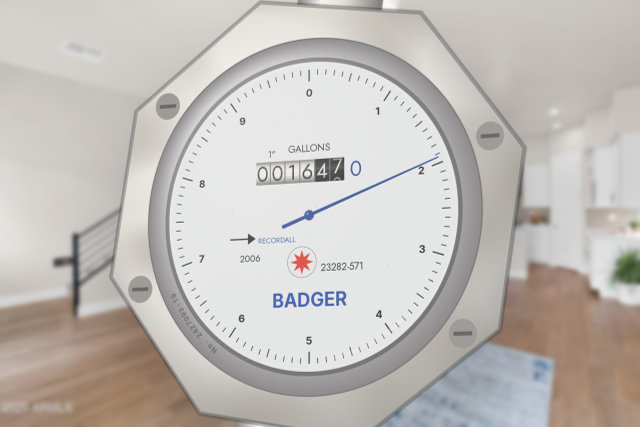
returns 16471.9,gal
